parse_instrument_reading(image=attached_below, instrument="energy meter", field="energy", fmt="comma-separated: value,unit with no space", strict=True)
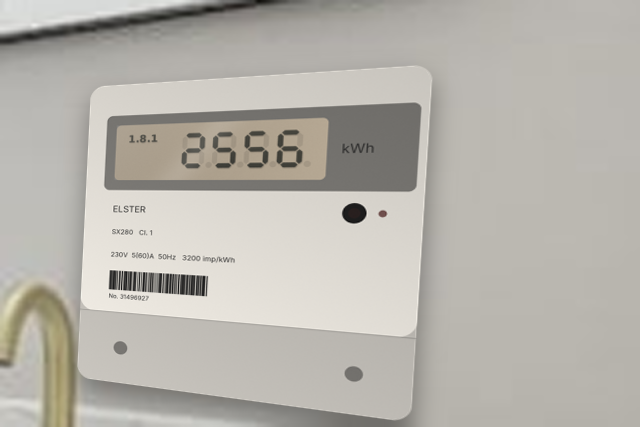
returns 2556,kWh
